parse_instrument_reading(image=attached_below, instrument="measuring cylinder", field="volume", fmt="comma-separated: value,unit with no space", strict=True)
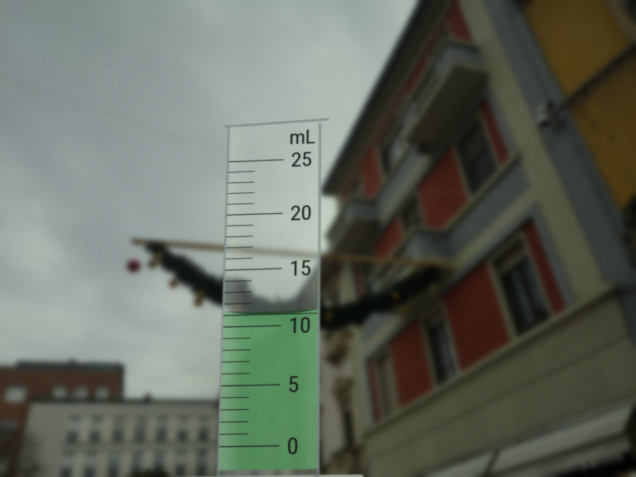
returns 11,mL
